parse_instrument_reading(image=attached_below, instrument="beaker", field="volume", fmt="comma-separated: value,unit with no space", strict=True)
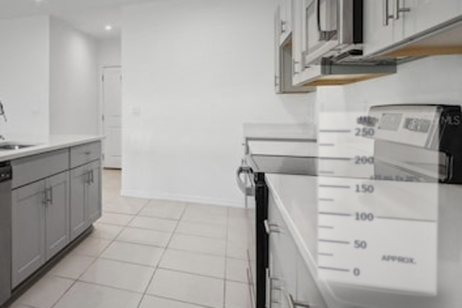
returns 100,mL
